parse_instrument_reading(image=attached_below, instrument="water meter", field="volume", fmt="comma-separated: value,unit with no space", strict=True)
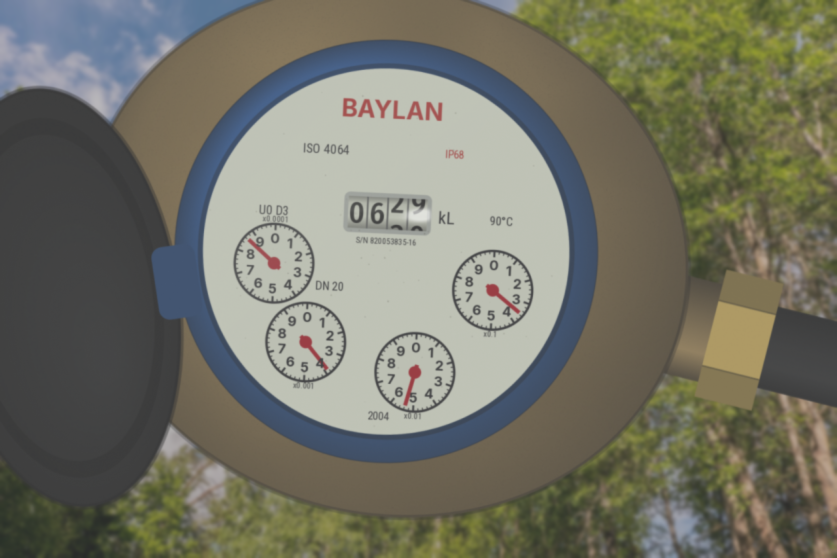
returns 629.3538,kL
